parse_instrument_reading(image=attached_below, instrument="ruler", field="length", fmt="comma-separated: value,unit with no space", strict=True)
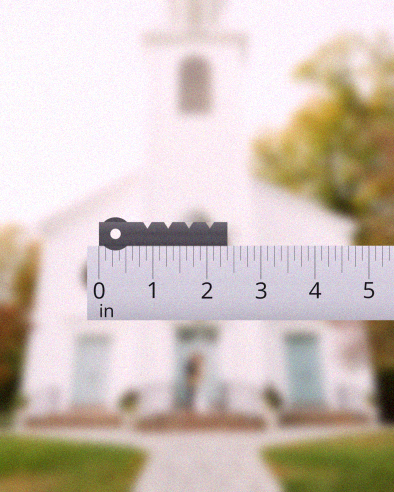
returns 2.375,in
